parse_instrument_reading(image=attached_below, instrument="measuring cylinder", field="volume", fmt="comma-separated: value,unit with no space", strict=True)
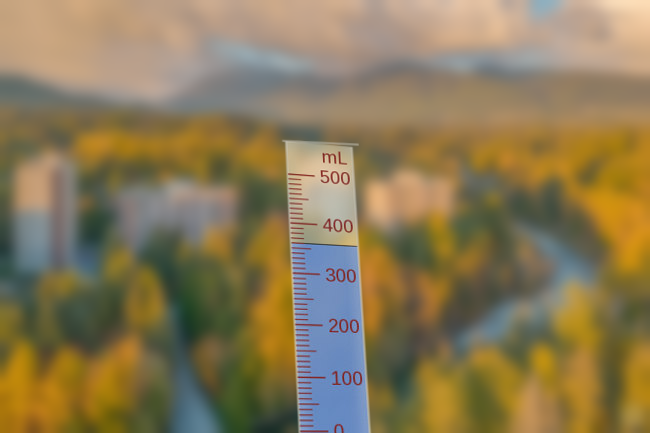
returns 360,mL
